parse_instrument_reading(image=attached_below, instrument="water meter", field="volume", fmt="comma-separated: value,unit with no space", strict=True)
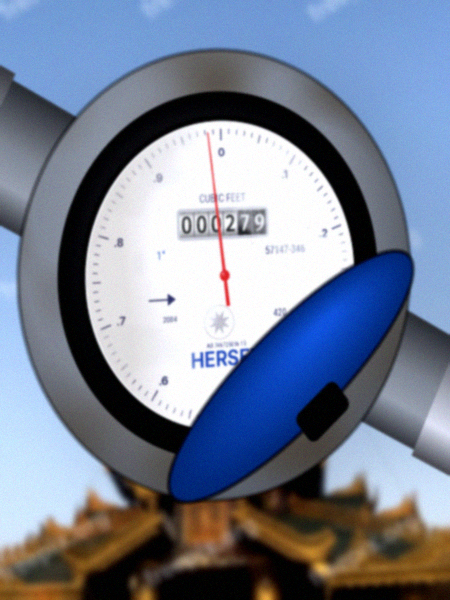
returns 278.98,ft³
